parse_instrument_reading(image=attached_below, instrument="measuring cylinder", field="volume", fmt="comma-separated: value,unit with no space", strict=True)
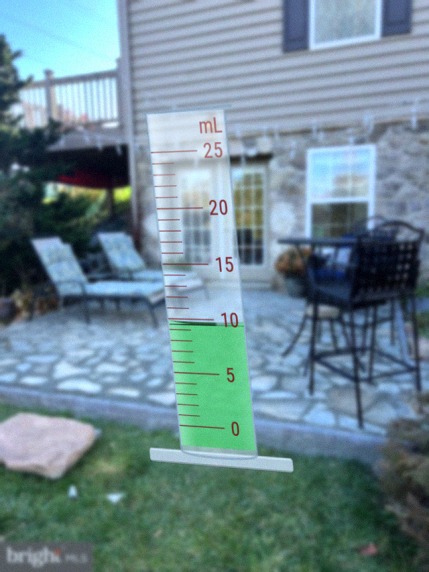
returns 9.5,mL
